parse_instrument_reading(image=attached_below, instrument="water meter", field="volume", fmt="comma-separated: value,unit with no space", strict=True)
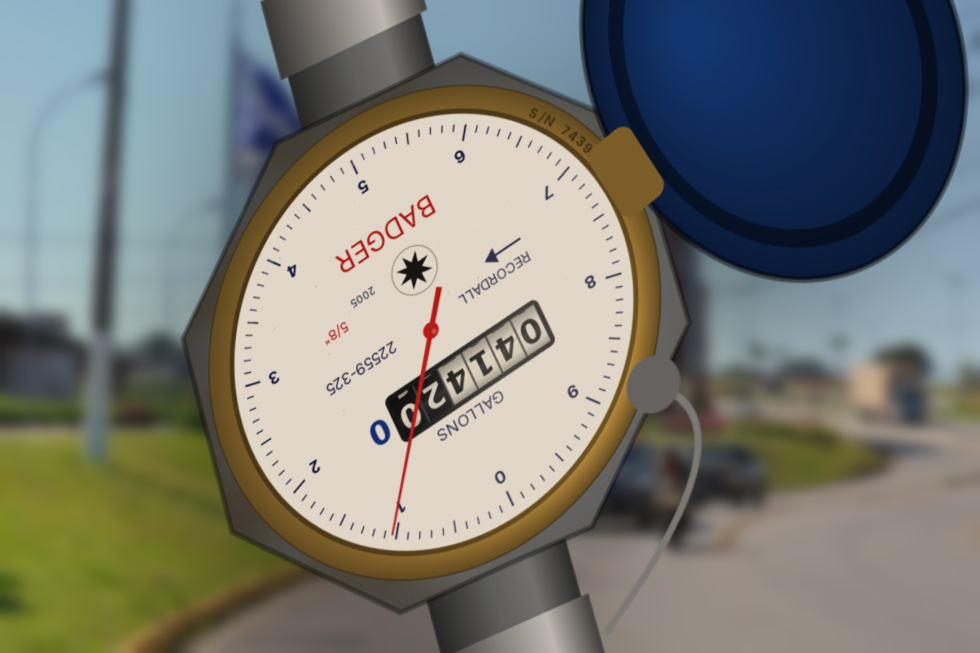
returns 414201.0,gal
